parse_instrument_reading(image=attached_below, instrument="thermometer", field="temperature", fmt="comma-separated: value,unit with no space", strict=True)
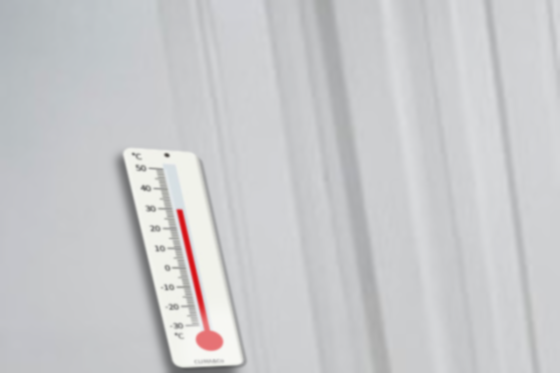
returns 30,°C
